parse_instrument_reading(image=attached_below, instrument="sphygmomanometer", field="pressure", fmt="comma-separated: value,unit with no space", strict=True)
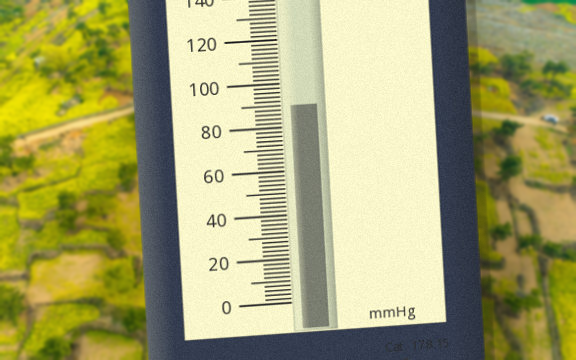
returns 90,mmHg
